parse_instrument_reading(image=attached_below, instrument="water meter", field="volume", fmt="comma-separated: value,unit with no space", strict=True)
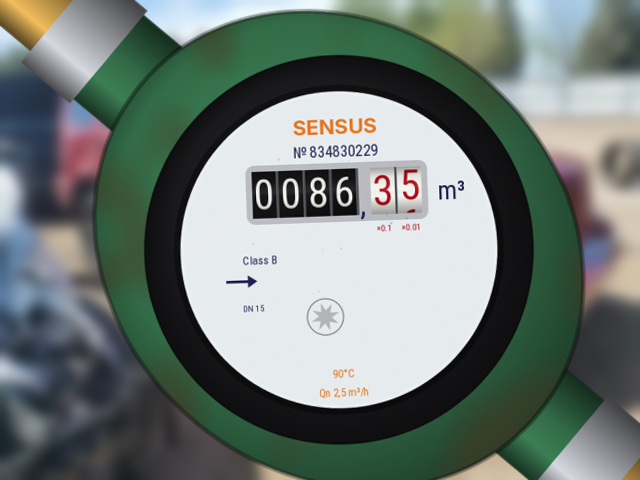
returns 86.35,m³
